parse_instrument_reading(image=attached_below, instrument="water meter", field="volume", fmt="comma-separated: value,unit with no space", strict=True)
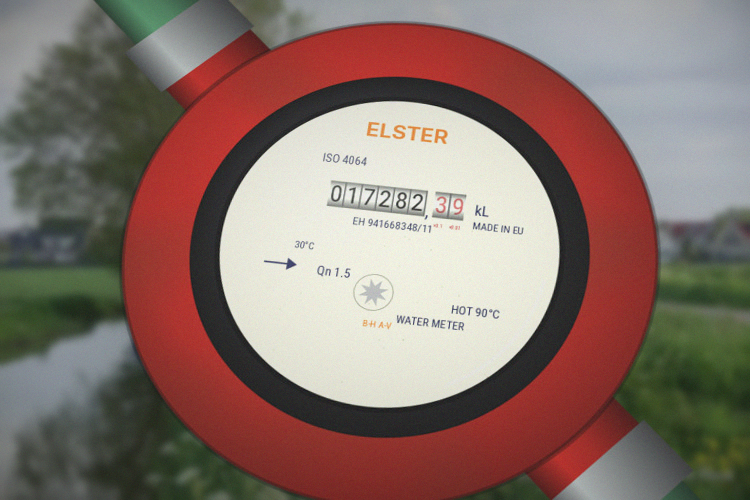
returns 17282.39,kL
